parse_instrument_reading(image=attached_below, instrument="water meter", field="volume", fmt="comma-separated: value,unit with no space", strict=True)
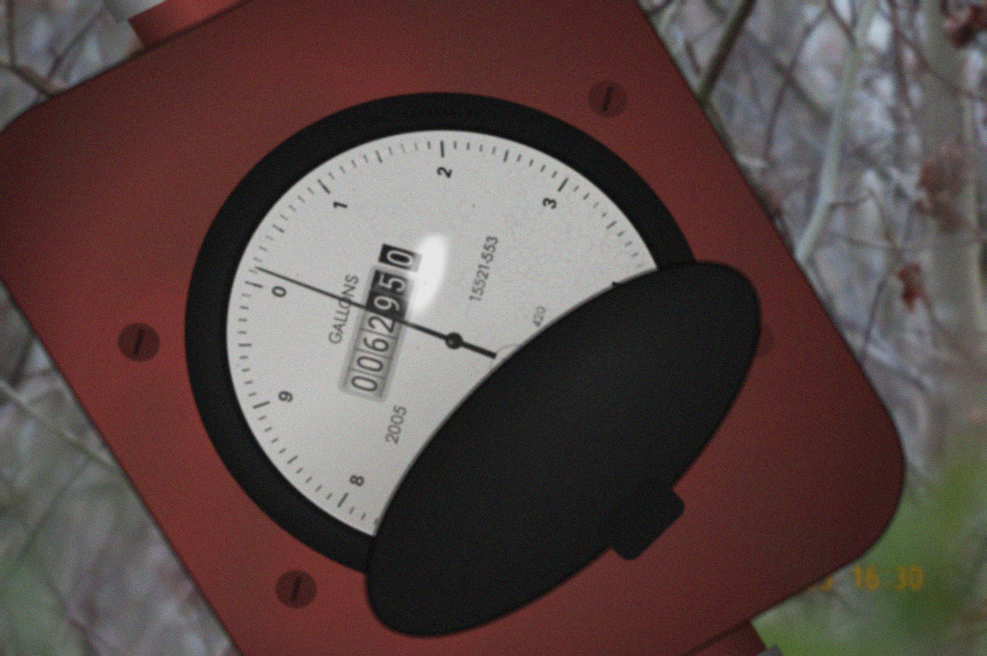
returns 62950.1,gal
